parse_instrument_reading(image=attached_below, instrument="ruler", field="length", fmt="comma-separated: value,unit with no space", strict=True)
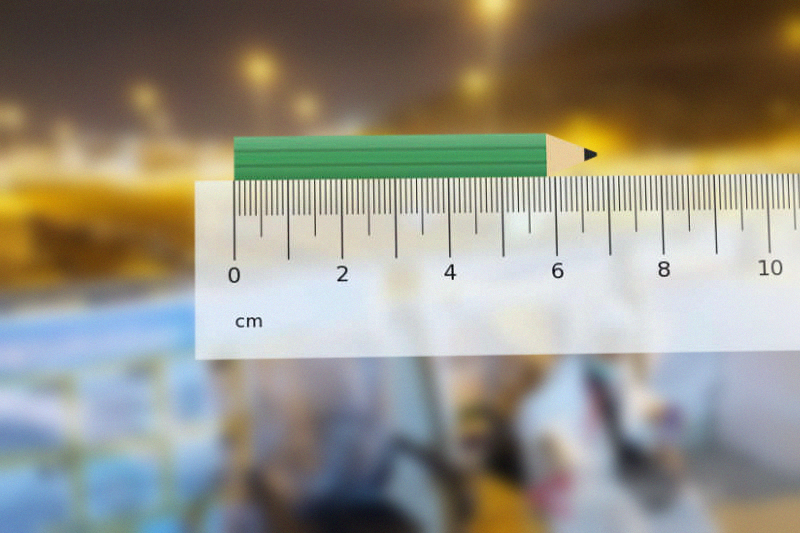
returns 6.8,cm
